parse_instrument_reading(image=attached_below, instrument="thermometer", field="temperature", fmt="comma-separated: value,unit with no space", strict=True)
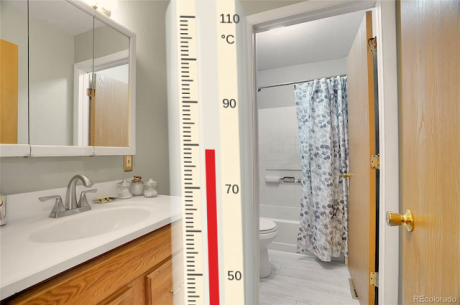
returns 79,°C
